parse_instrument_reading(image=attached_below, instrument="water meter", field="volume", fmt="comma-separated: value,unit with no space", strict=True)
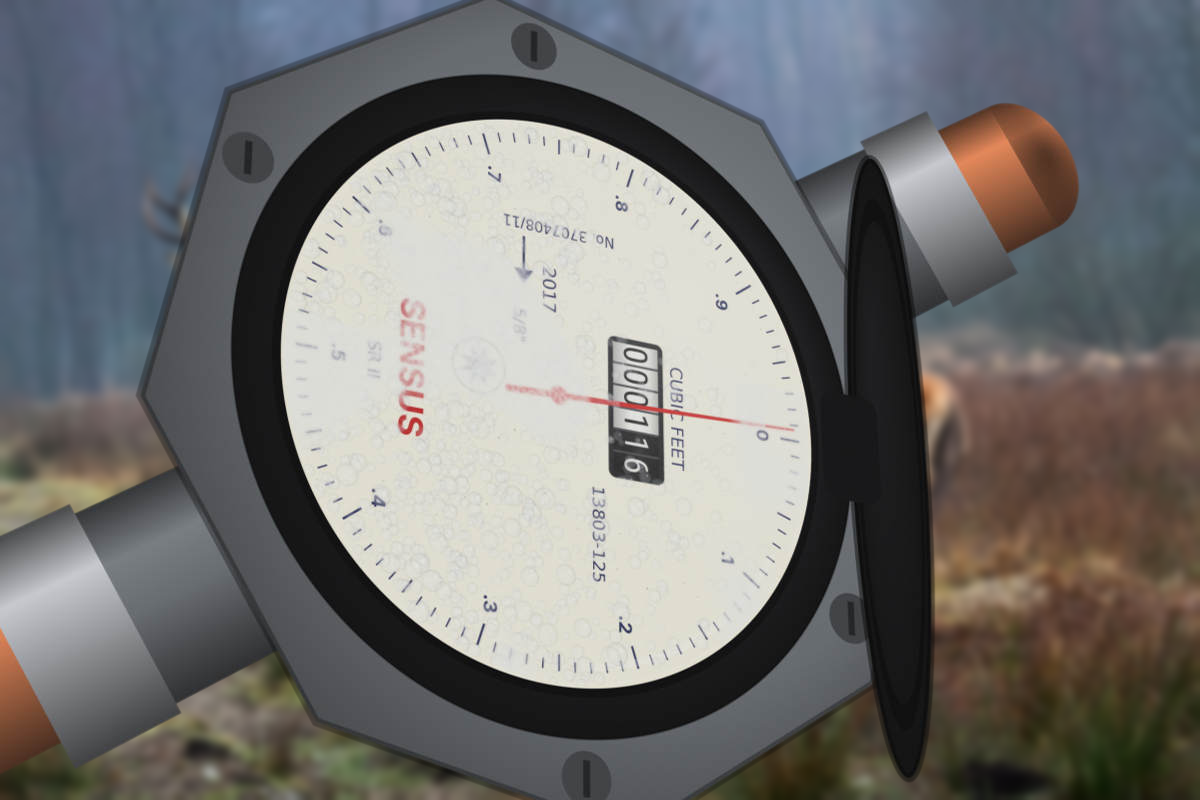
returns 115.99,ft³
